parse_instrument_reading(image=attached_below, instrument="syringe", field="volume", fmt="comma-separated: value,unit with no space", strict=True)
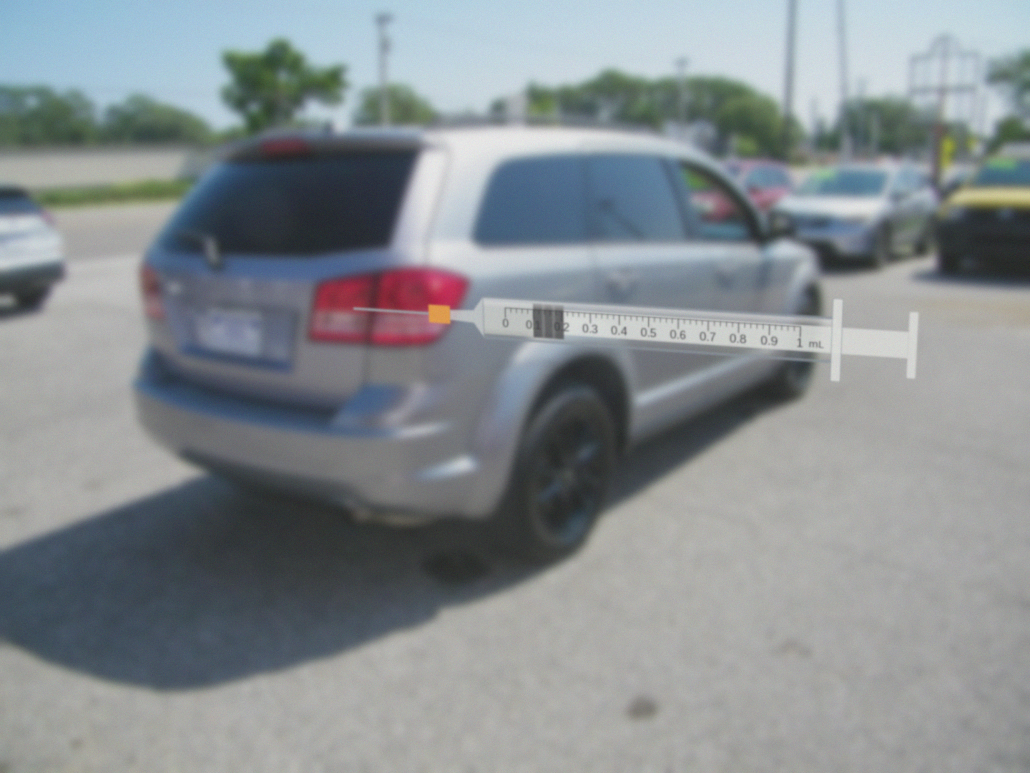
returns 0.1,mL
